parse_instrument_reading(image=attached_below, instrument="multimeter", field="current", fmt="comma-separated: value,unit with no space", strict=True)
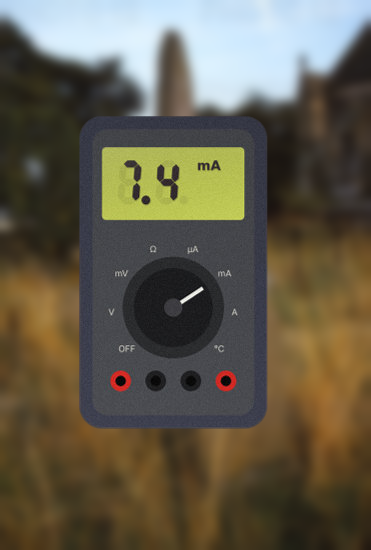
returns 7.4,mA
